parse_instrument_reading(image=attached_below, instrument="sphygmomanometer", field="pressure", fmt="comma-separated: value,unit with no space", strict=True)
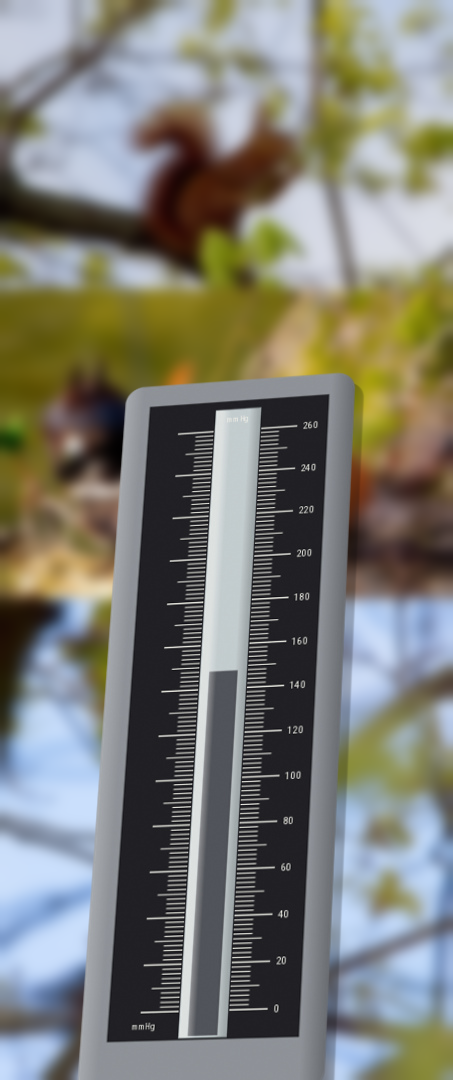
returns 148,mmHg
